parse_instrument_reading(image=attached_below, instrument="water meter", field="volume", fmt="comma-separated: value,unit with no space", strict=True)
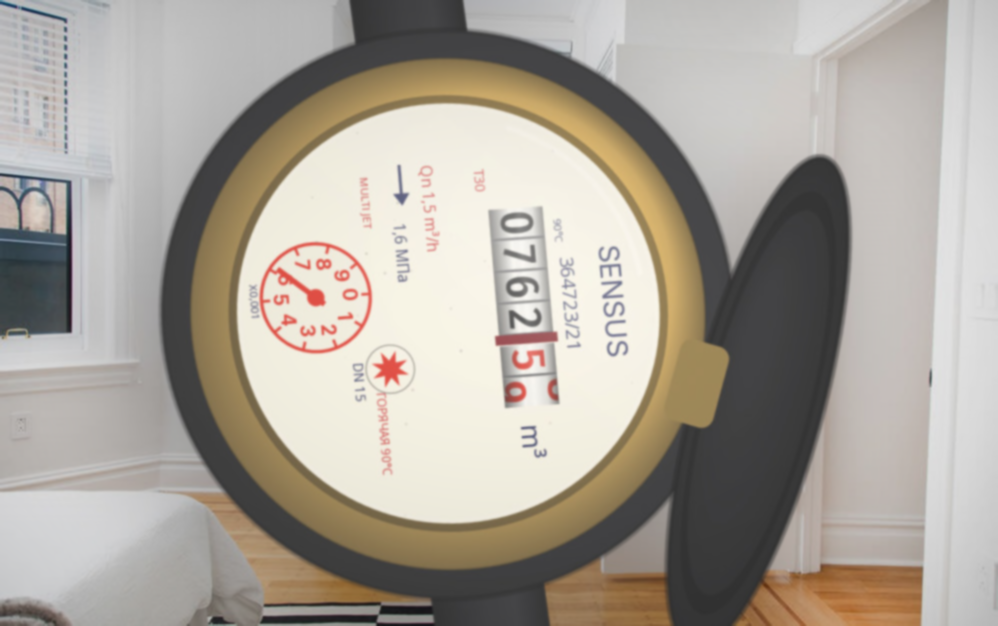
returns 762.586,m³
